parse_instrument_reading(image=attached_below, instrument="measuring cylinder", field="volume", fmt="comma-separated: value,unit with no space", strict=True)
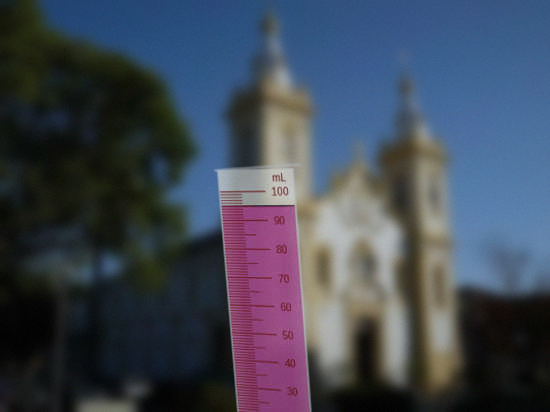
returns 95,mL
